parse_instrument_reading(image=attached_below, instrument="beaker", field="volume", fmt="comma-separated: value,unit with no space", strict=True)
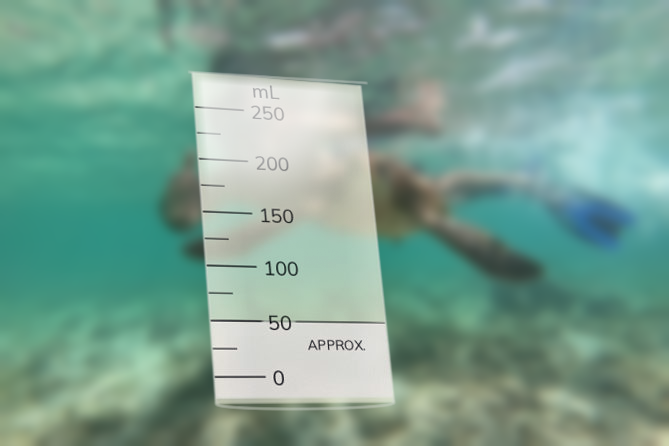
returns 50,mL
